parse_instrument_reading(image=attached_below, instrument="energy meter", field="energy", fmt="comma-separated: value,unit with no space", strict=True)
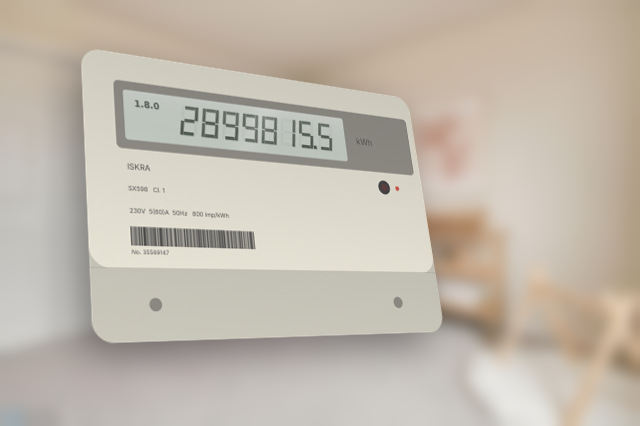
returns 2899815.5,kWh
